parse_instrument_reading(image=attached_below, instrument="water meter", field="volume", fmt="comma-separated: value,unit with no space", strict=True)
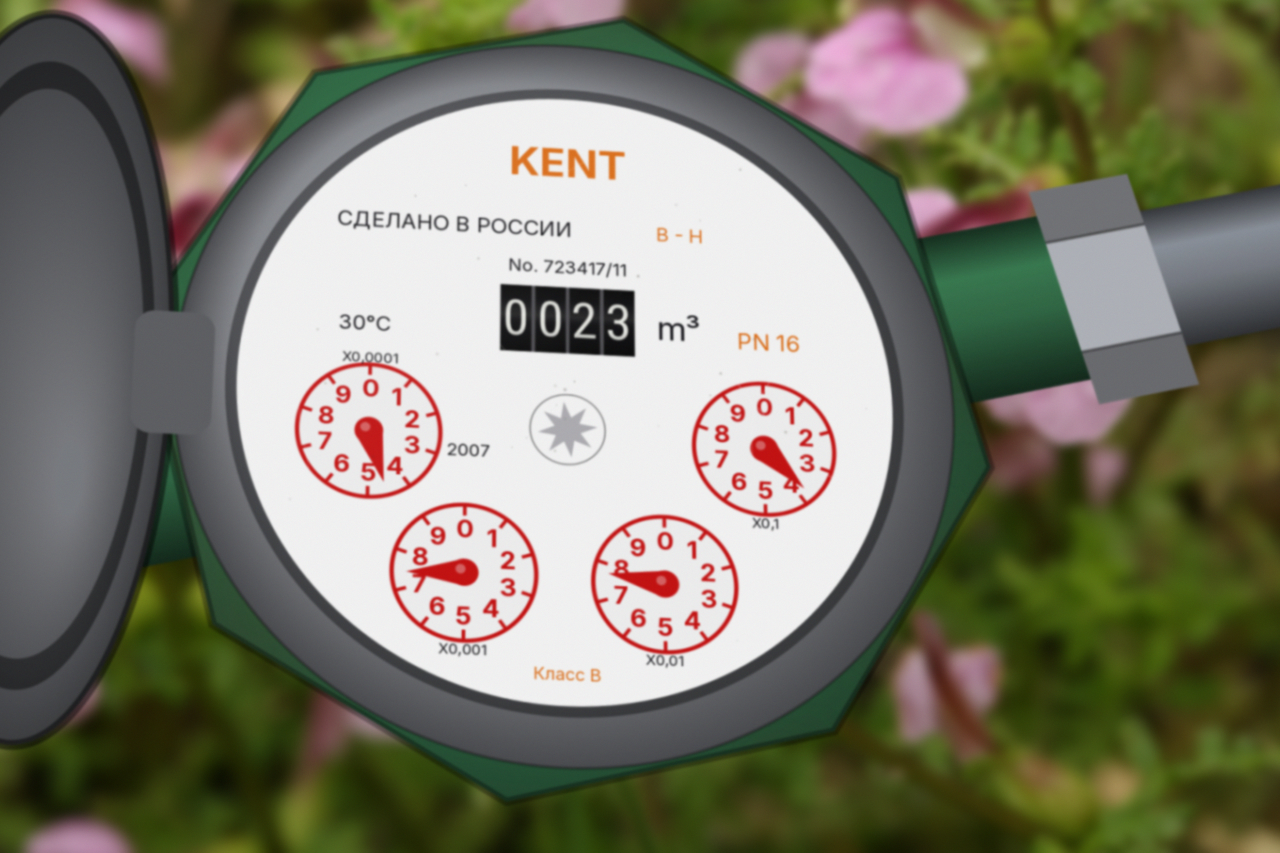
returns 23.3774,m³
